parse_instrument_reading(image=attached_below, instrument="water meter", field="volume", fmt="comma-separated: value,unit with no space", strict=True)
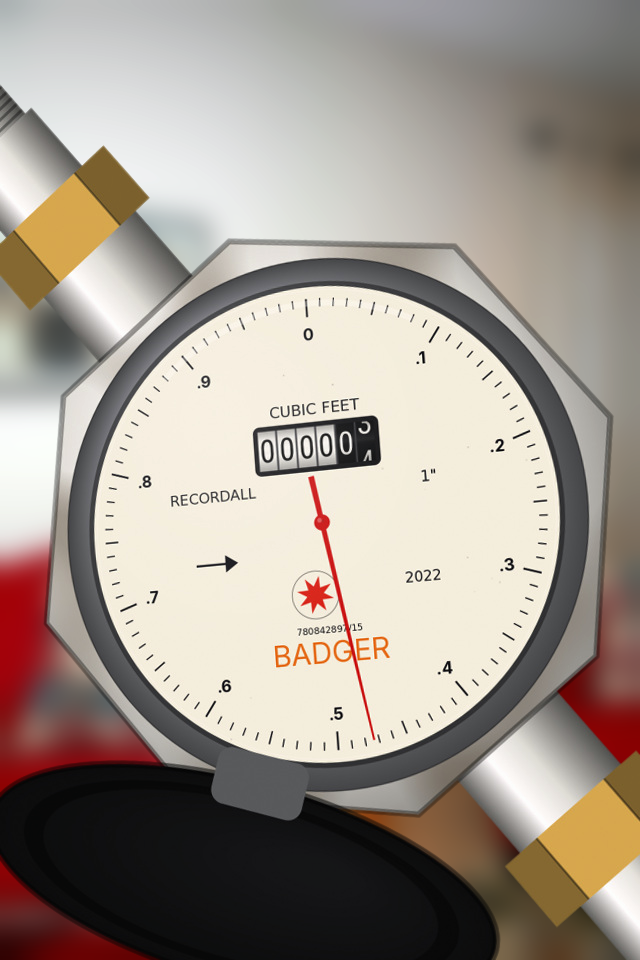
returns 3.47,ft³
